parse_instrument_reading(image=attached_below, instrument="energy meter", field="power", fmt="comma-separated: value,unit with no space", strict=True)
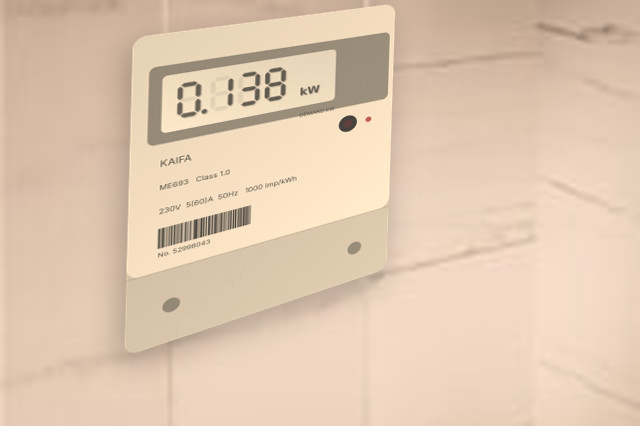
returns 0.138,kW
